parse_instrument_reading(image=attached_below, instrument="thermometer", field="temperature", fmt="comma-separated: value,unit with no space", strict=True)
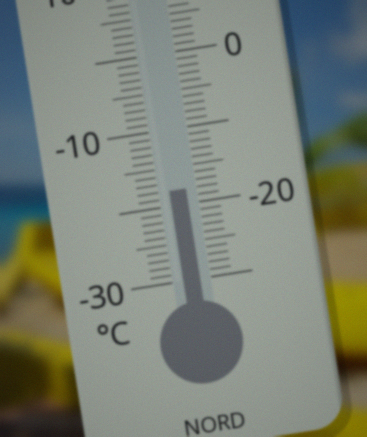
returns -18,°C
